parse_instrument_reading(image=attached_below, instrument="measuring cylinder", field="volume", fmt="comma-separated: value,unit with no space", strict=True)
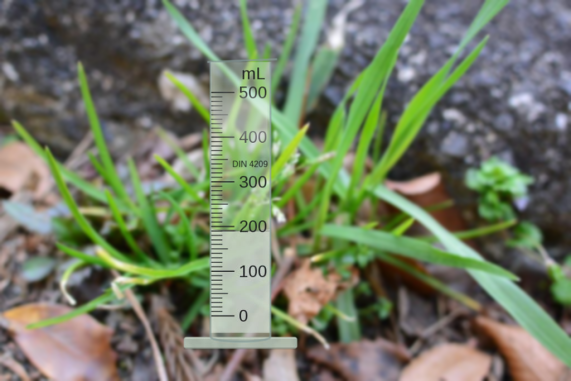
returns 190,mL
